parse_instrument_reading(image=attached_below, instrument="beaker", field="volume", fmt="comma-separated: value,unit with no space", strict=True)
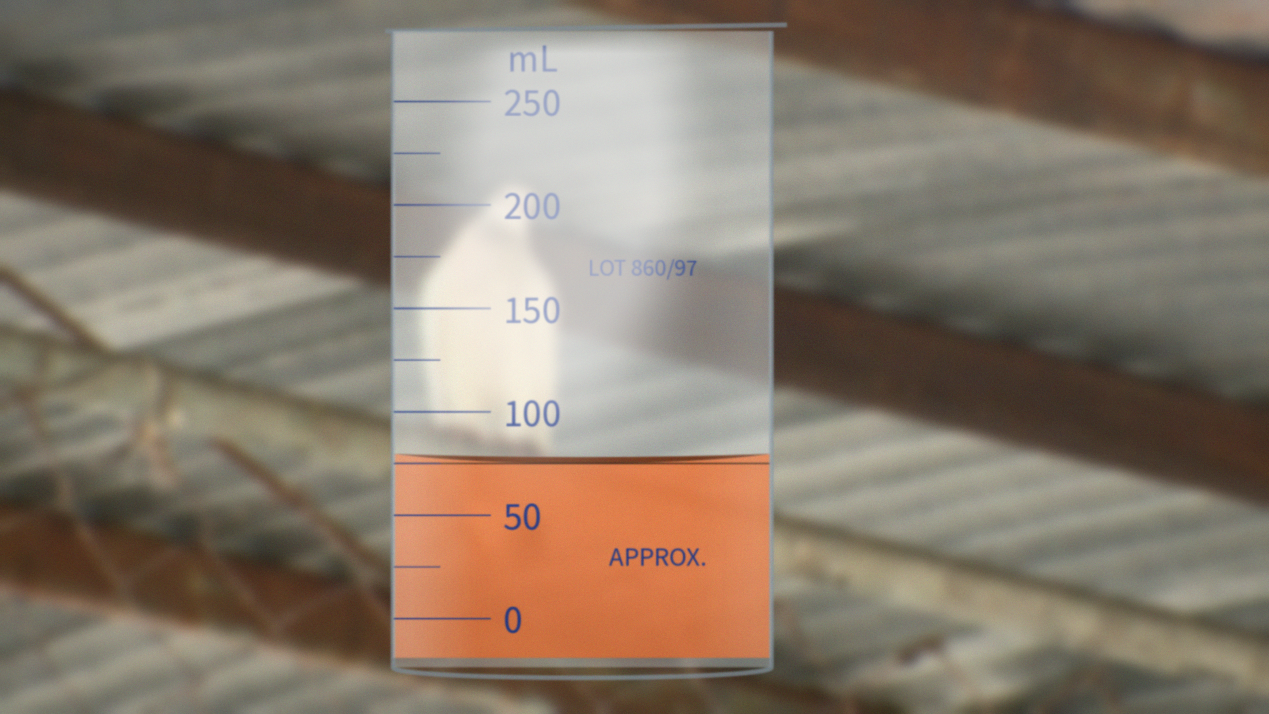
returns 75,mL
